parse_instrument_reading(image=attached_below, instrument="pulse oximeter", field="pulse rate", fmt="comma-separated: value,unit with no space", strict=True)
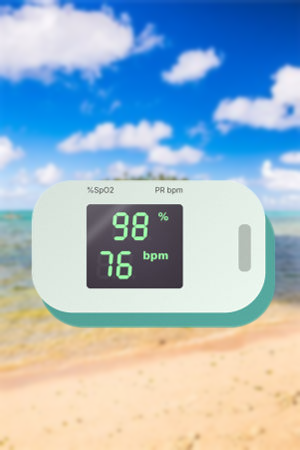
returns 76,bpm
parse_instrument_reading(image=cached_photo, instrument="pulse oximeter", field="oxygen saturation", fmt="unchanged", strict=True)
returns 98,%
